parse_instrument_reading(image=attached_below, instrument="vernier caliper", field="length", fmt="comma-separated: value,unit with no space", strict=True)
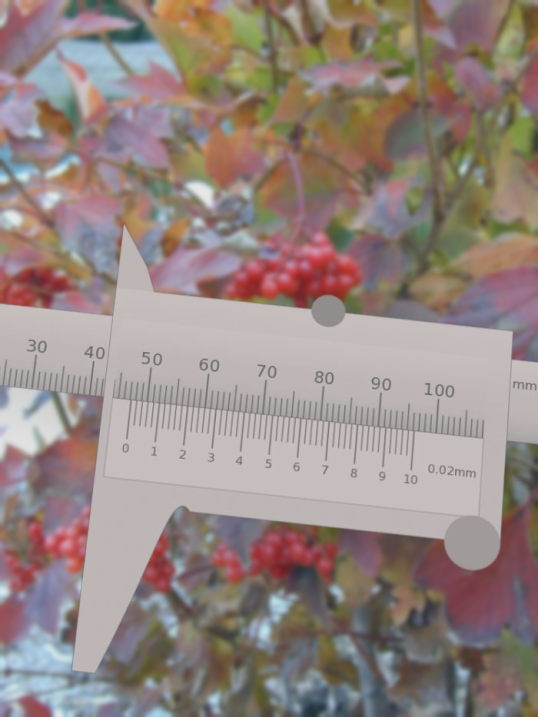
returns 47.2,mm
